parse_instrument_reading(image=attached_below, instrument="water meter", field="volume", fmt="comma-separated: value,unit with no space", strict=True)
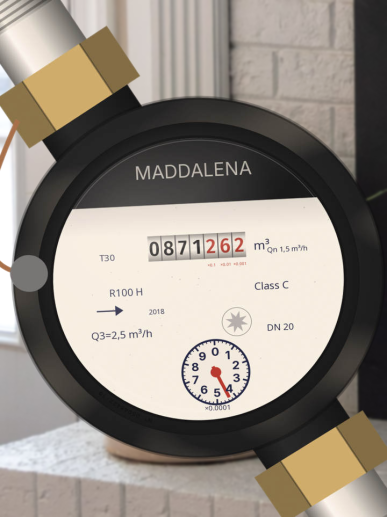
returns 871.2624,m³
